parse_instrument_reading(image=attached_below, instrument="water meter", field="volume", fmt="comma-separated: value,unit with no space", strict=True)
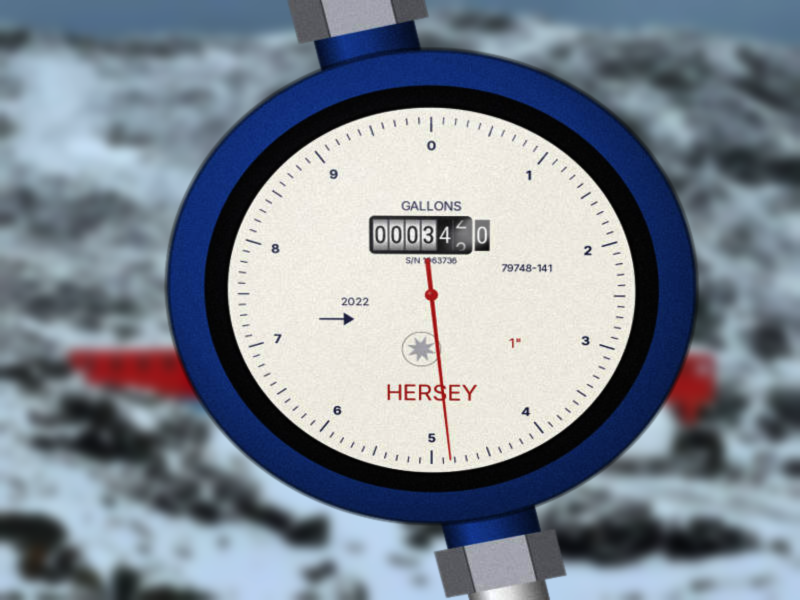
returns 3424.8,gal
